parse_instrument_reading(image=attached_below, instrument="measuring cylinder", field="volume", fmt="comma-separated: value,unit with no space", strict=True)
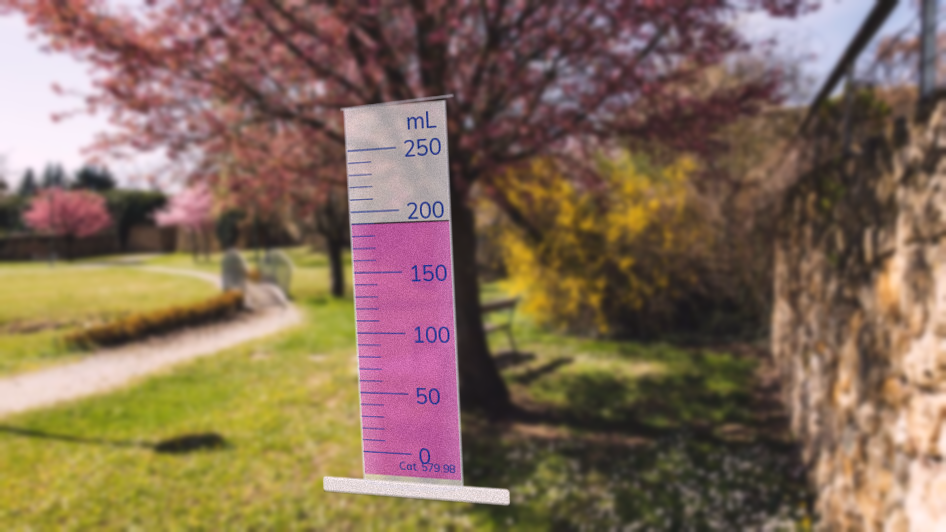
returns 190,mL
